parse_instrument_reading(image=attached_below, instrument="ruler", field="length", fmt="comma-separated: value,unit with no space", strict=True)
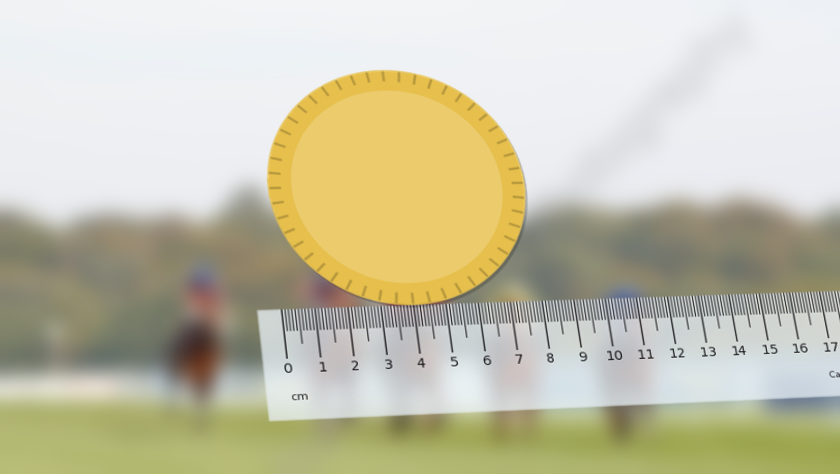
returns 8,cm
